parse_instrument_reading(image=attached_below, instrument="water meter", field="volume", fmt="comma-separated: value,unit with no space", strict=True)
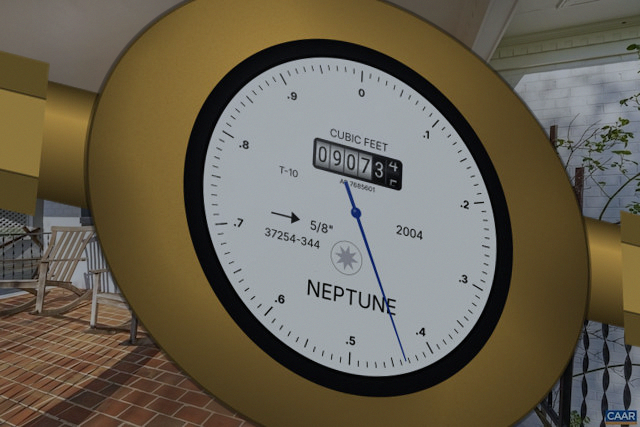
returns 90734.43,ft³
